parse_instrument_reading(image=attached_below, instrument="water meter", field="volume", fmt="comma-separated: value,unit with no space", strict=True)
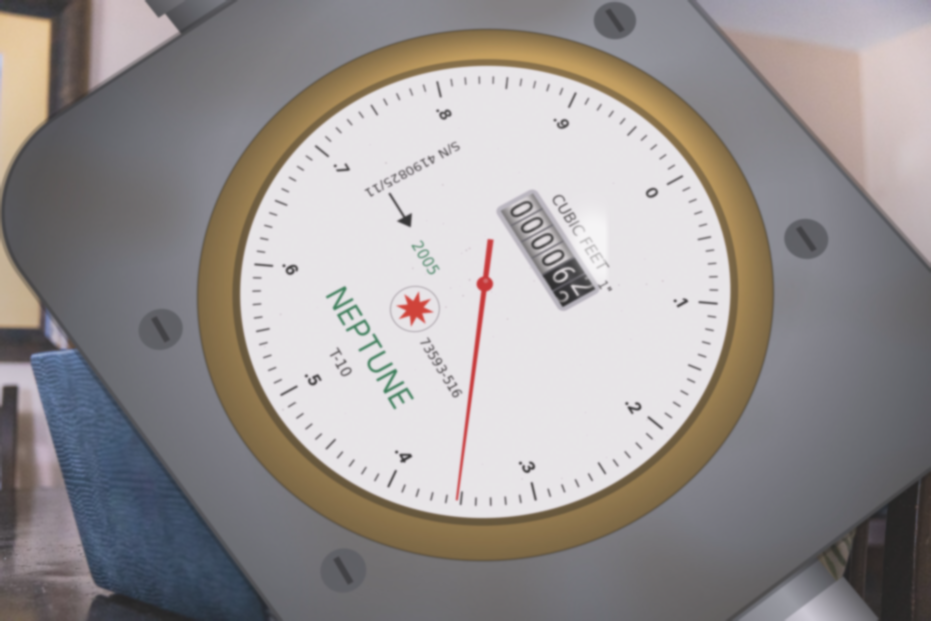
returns 62.35,ft³
